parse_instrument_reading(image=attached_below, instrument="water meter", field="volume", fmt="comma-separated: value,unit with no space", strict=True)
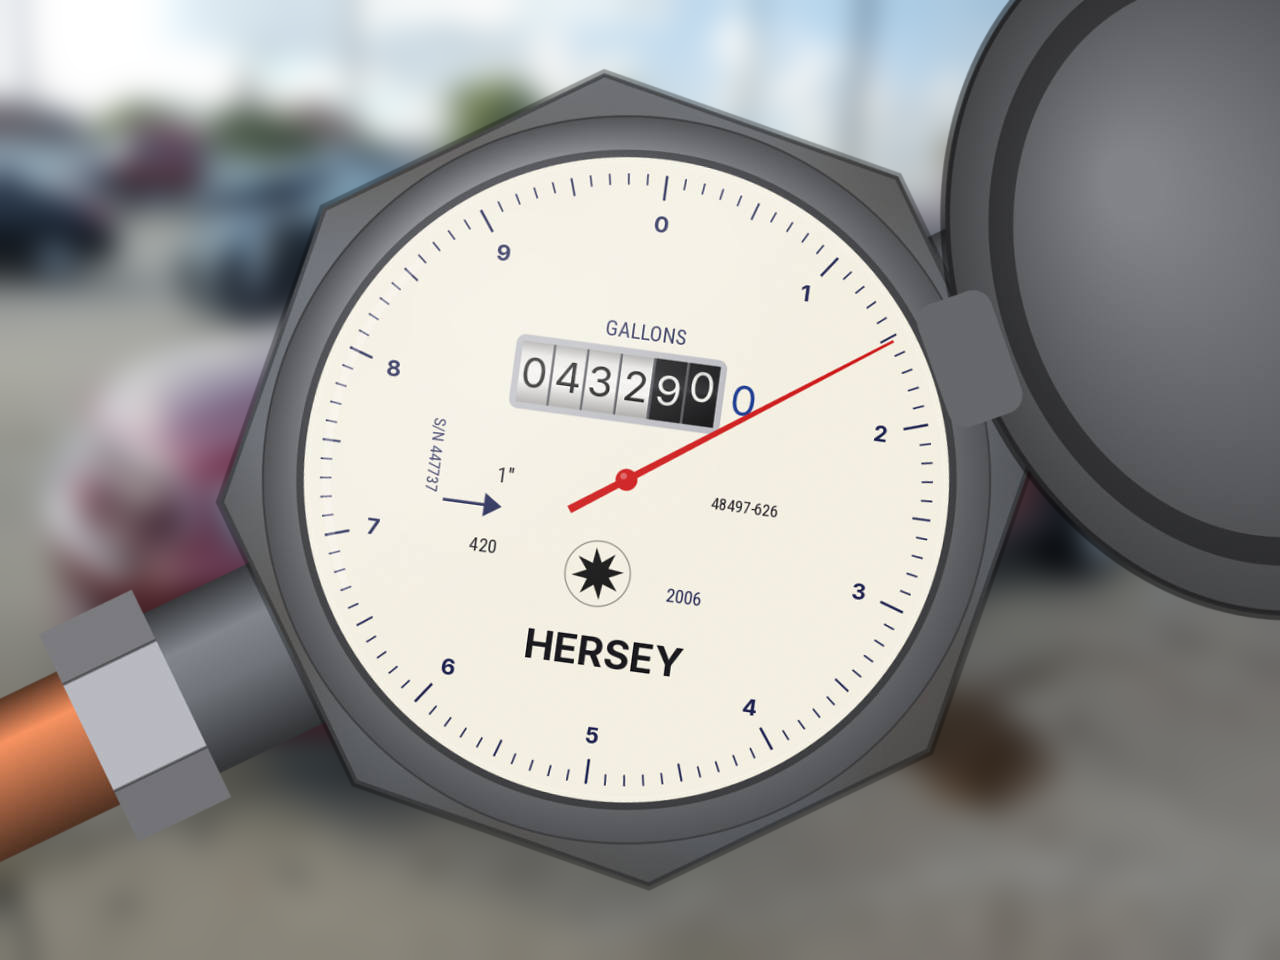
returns 432901.5,gal
